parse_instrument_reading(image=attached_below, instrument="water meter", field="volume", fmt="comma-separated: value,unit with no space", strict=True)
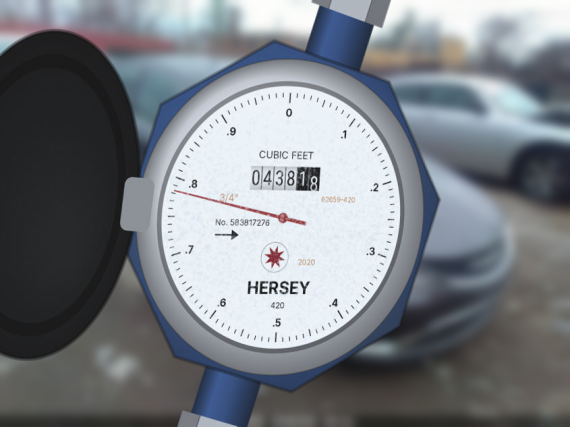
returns 43817.78,ft³
